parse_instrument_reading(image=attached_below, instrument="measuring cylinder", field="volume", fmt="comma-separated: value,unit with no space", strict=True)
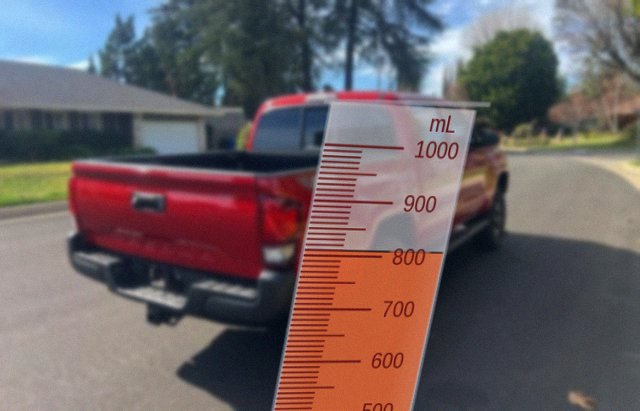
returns 810,mL
